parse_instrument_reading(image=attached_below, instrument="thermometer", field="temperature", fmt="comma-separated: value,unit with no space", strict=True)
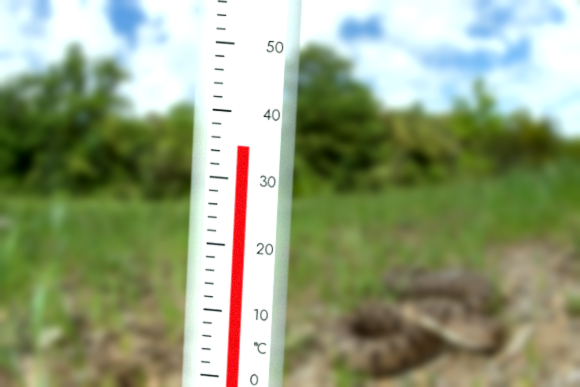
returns 35,°C
